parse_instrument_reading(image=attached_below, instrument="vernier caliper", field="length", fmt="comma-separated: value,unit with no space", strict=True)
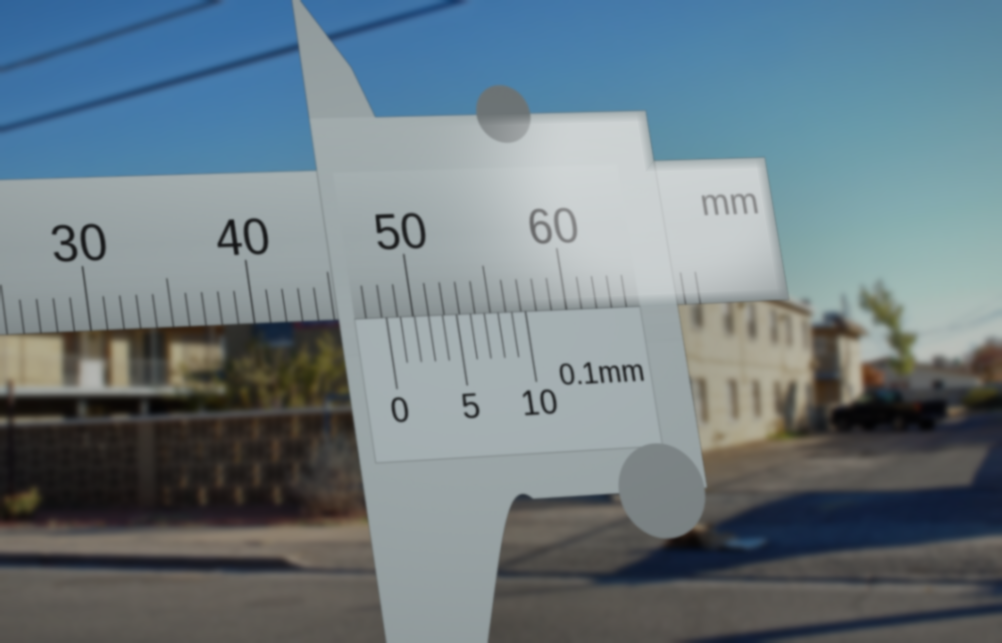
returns 48.3,mm
